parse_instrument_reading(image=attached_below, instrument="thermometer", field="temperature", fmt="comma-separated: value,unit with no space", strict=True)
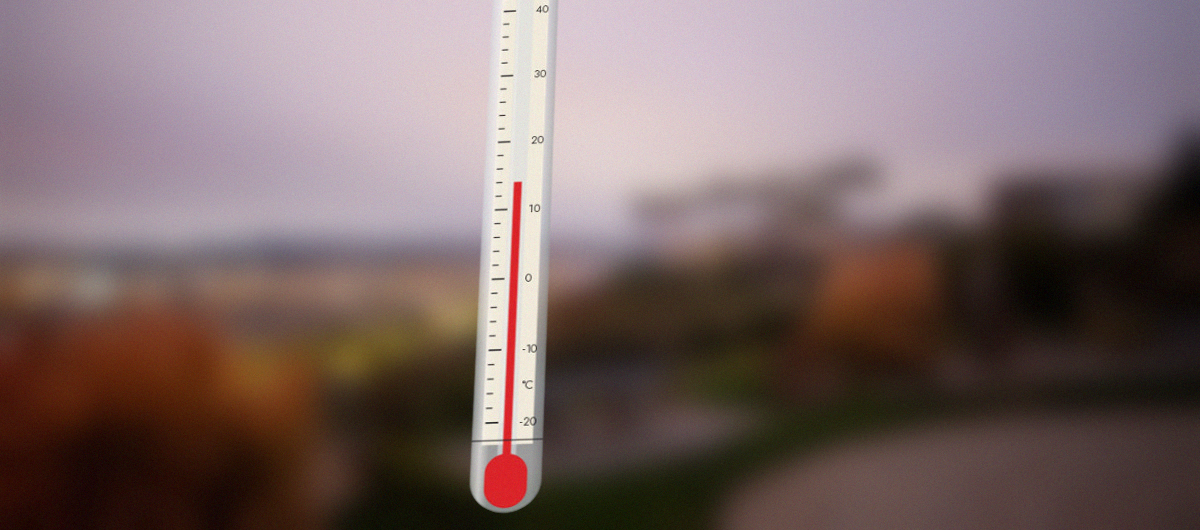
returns 14,°C
